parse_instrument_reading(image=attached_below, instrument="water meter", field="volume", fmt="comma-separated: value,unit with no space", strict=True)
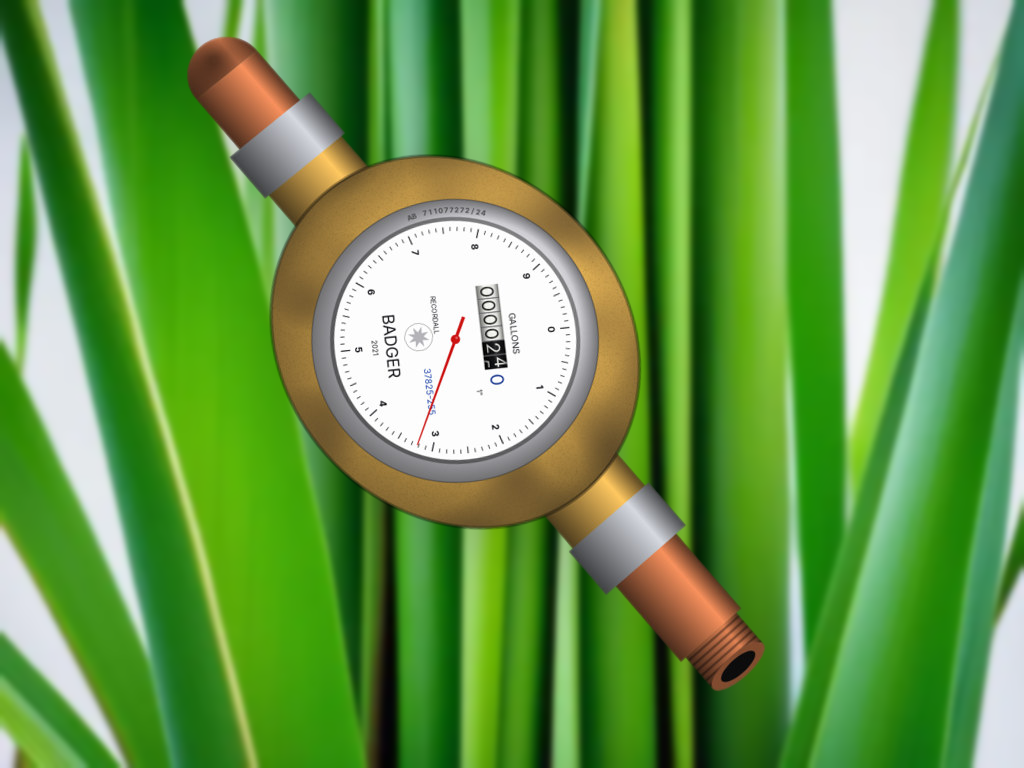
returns 243.2,gal
